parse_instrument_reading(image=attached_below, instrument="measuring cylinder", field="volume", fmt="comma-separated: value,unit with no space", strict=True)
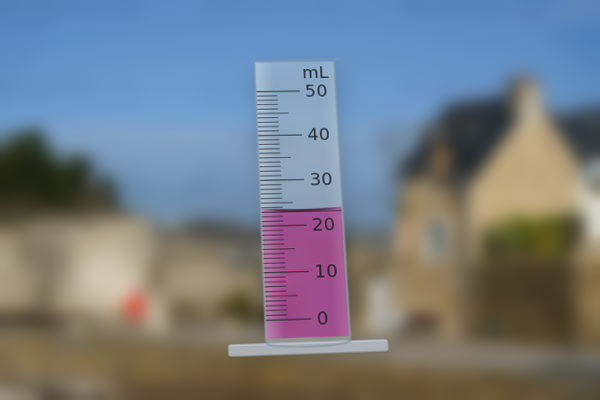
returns 23,mL
